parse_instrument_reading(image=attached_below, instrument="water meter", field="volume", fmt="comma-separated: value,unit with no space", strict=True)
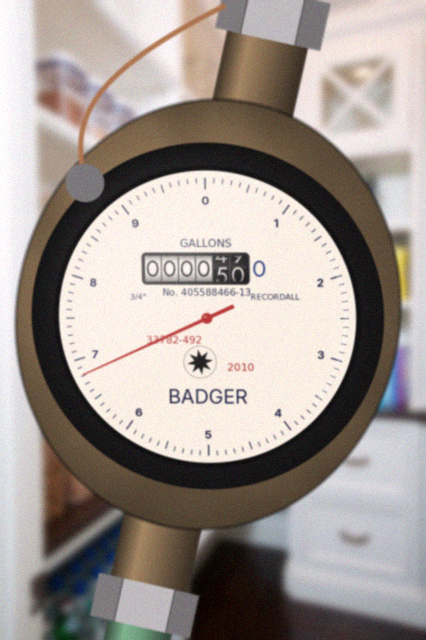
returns 496.8,gal
